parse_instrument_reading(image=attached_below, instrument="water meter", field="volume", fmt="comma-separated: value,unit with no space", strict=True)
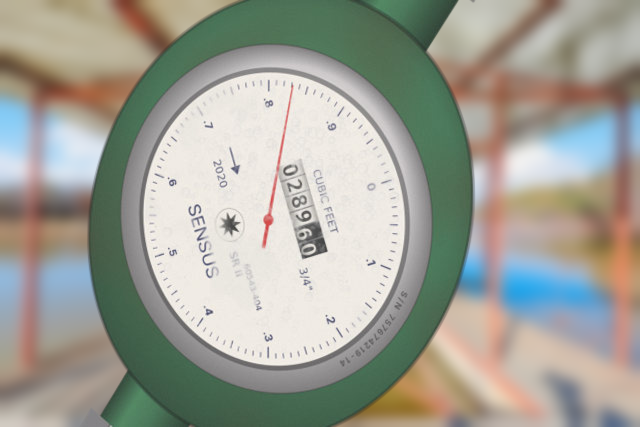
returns 28959.83,ft³
